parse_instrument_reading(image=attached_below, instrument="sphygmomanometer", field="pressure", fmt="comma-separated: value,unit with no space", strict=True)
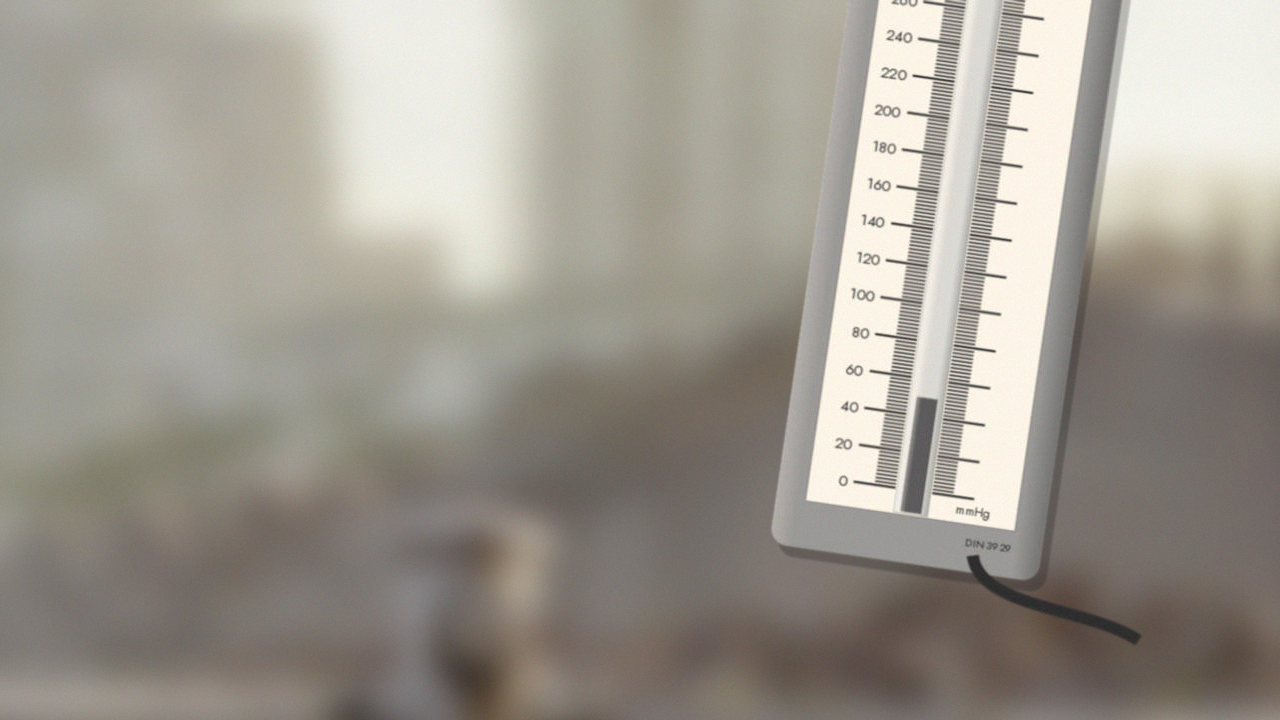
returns 50,mmHg
